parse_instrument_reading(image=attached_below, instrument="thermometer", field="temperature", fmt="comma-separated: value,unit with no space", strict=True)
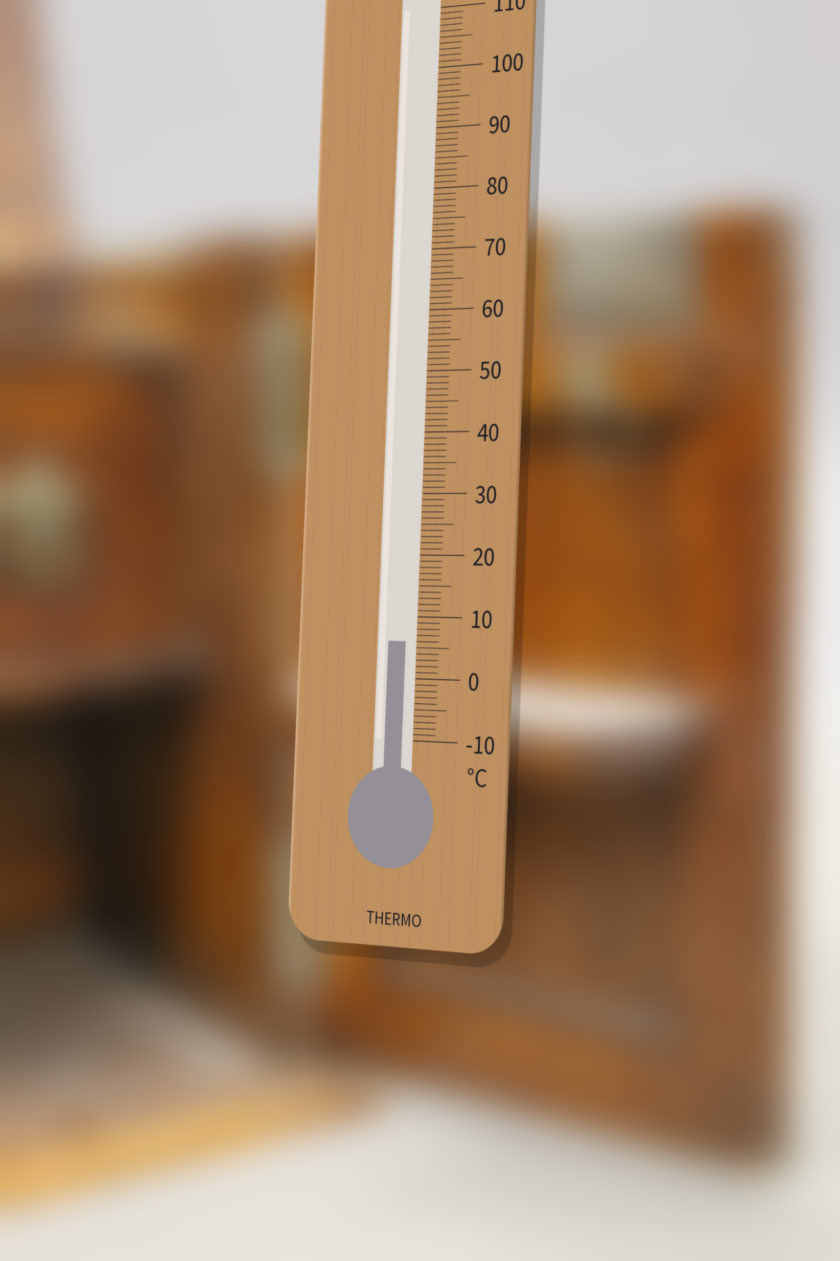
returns 6,°C
